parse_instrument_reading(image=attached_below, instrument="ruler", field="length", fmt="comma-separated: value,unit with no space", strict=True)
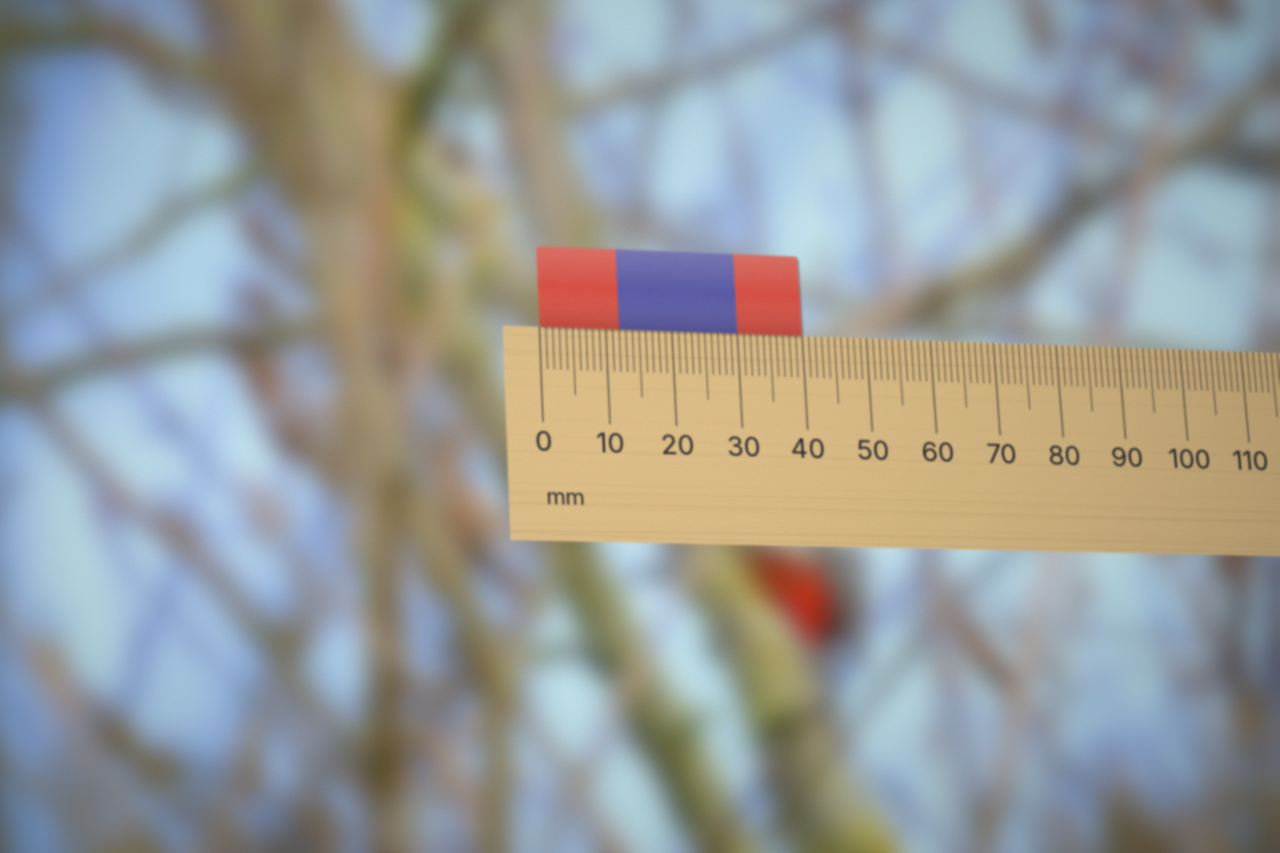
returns 40,mm
